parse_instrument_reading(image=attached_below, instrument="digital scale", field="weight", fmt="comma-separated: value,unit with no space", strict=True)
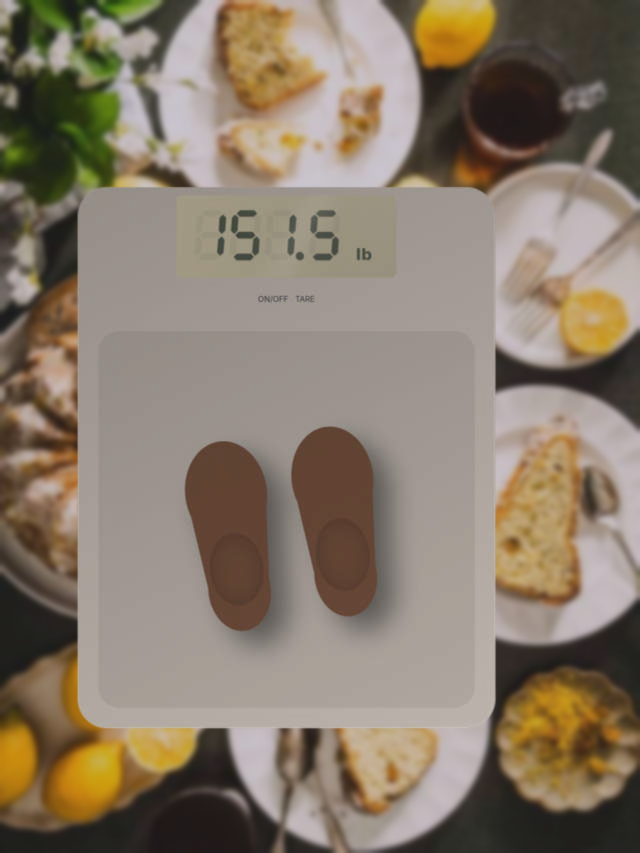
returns 151.5,lb
